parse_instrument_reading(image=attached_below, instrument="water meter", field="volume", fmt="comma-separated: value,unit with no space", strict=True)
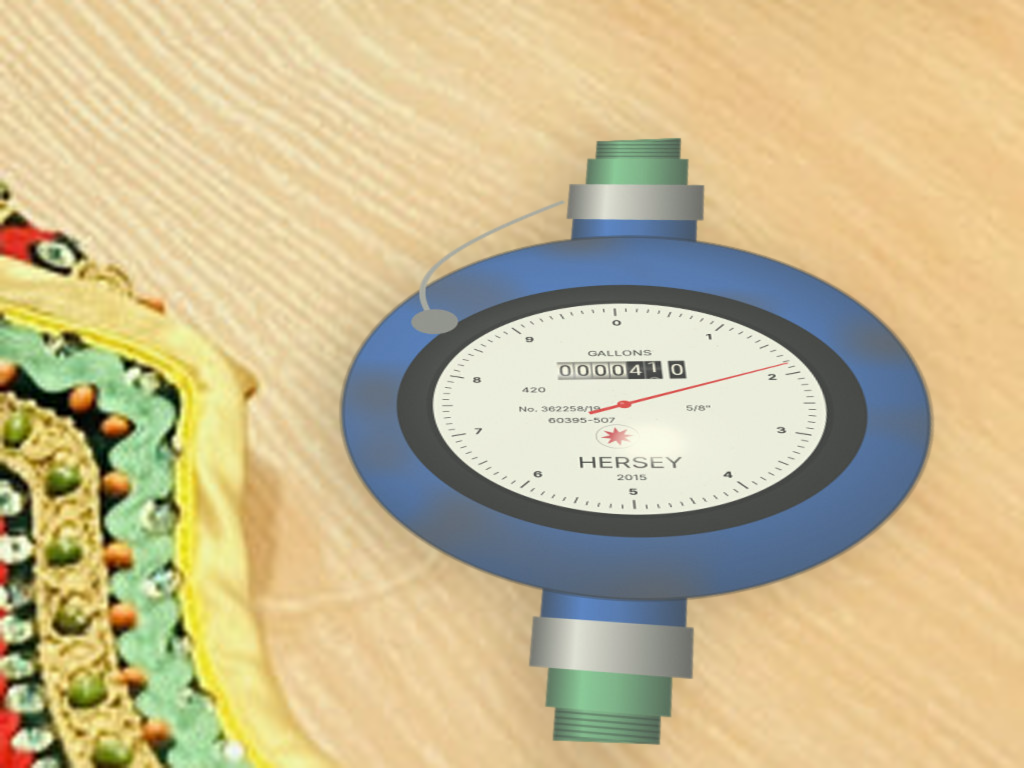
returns 411.8,gal
